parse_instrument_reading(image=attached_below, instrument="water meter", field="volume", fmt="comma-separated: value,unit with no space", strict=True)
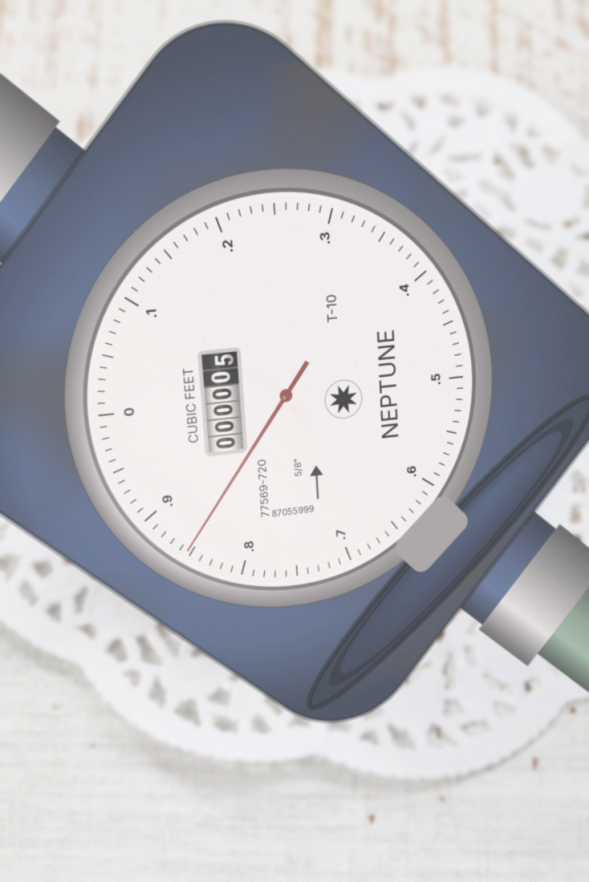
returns 4.85,ft³
